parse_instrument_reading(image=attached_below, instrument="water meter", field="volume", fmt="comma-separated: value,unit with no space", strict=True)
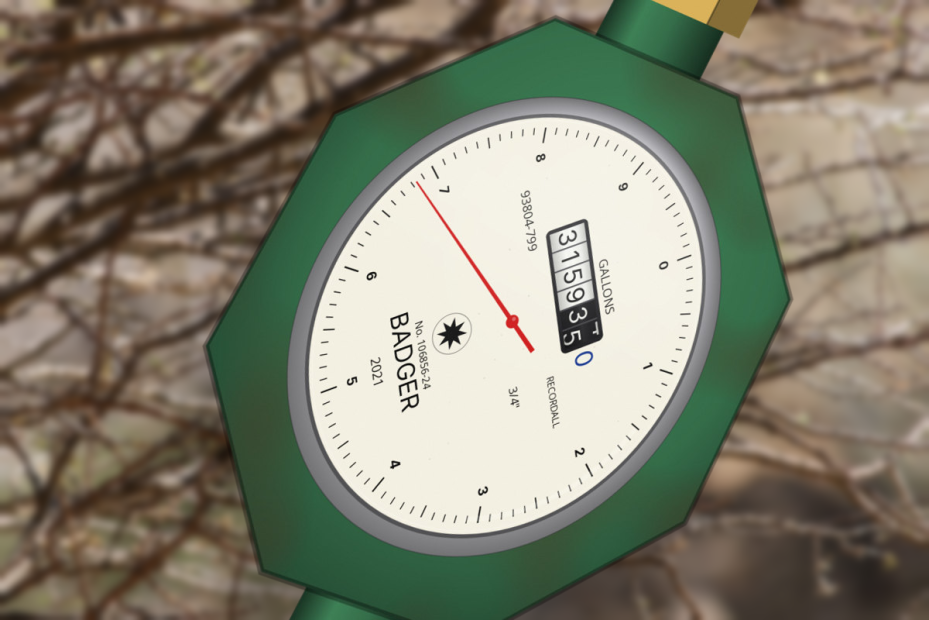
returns 3159346.8,gal
